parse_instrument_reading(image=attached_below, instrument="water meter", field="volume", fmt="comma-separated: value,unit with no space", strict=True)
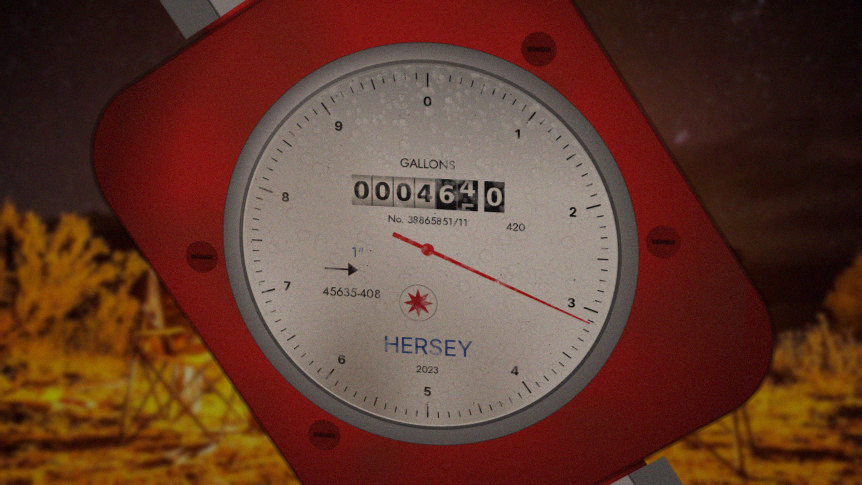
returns 4643.1,gal
